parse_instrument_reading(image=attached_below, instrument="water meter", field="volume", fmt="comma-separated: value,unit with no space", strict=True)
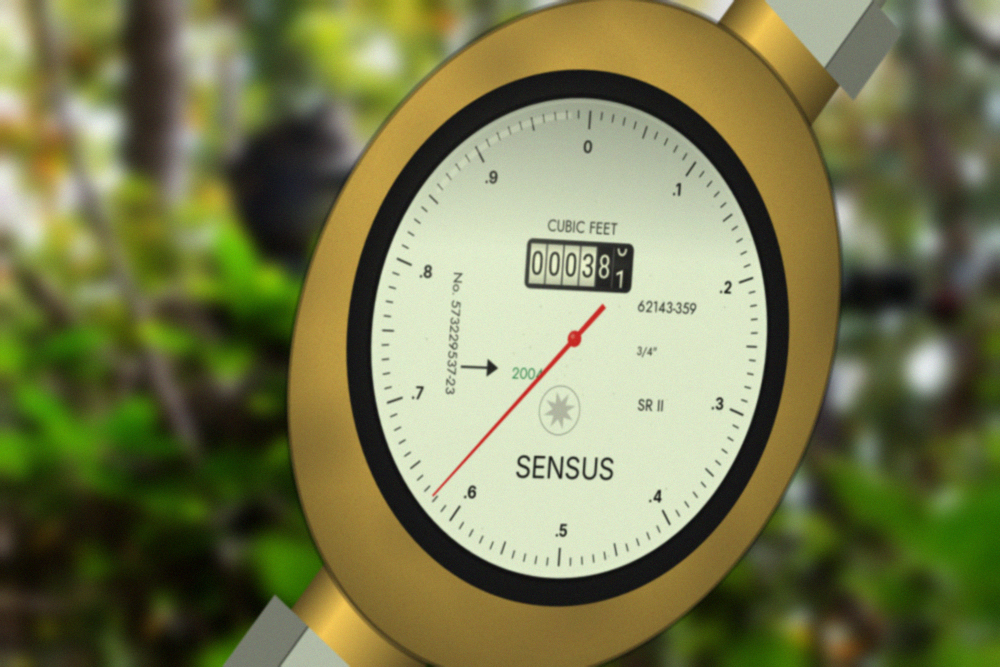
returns 380.62,ft³
